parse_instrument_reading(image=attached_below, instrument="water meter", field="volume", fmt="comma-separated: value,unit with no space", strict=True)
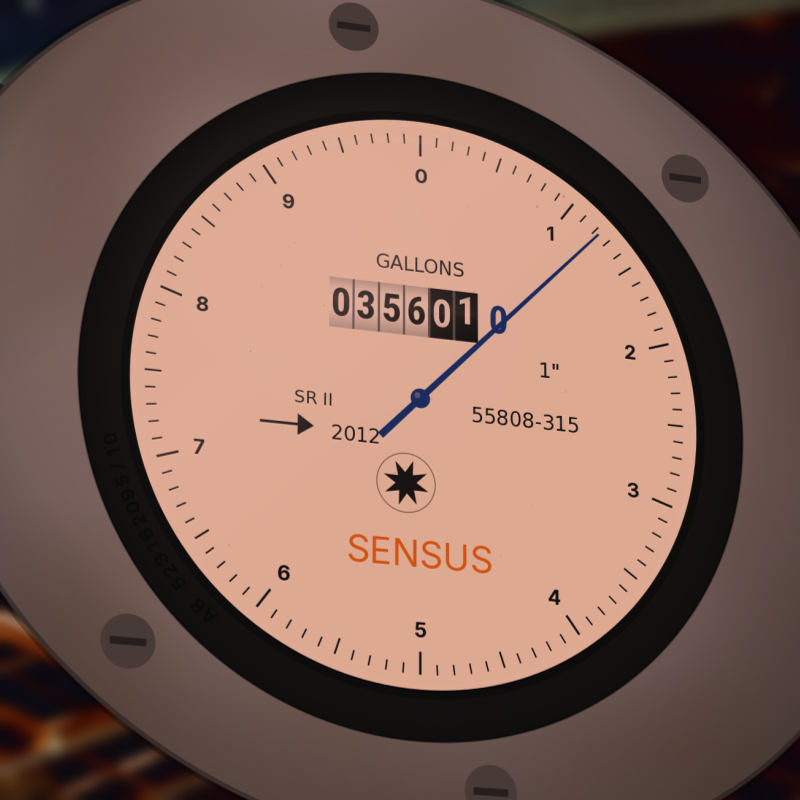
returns 356011.2,gal
